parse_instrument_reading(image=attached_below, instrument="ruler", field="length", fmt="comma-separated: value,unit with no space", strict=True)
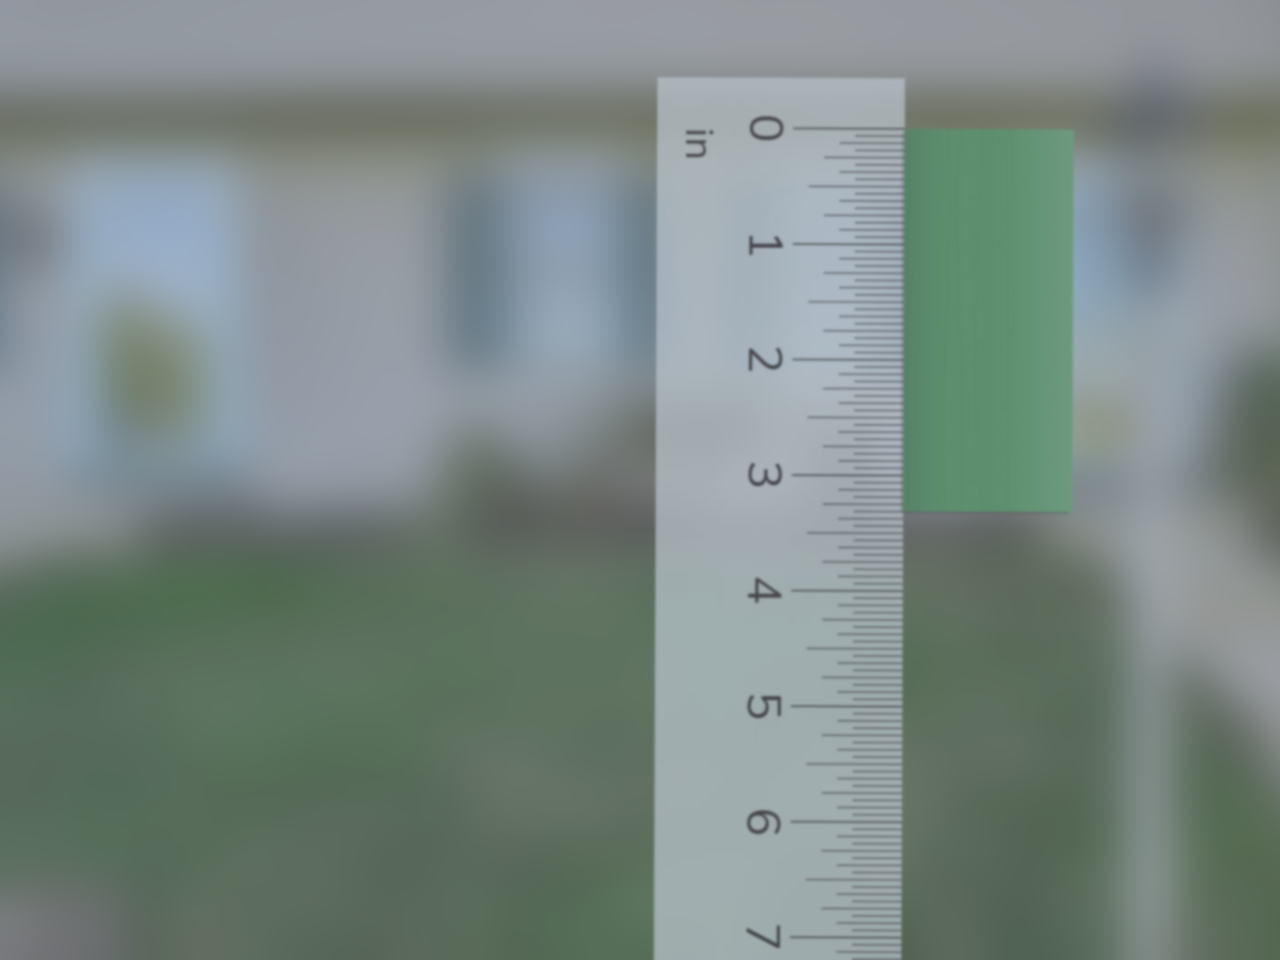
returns 3.3125,in
